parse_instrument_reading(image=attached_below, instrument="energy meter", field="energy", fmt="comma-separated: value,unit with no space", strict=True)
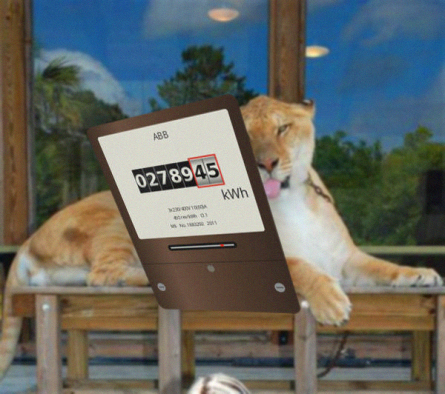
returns 2789.45,kWh
